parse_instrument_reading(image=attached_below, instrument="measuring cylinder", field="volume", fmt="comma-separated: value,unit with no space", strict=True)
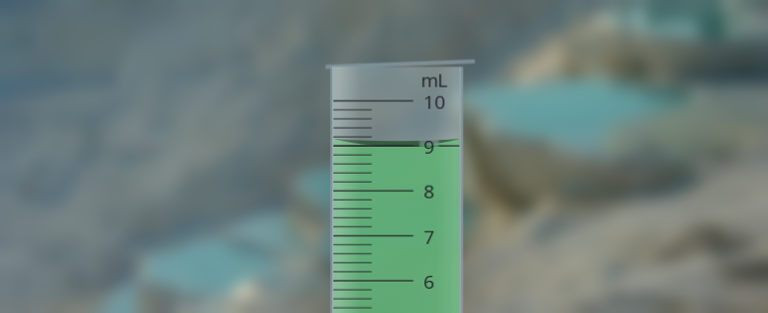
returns 9,mL
